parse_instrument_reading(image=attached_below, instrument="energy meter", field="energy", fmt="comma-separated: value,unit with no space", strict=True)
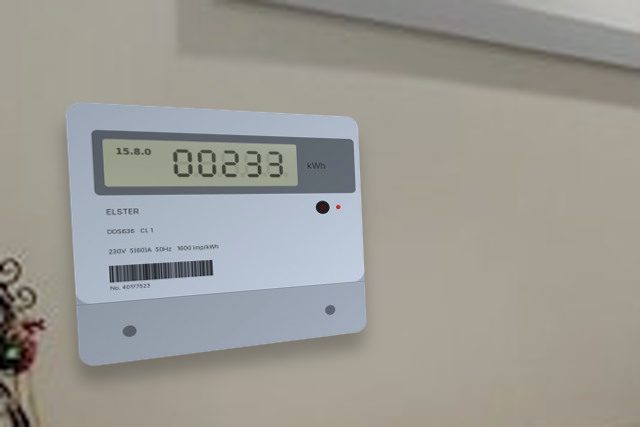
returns 233,kWh
